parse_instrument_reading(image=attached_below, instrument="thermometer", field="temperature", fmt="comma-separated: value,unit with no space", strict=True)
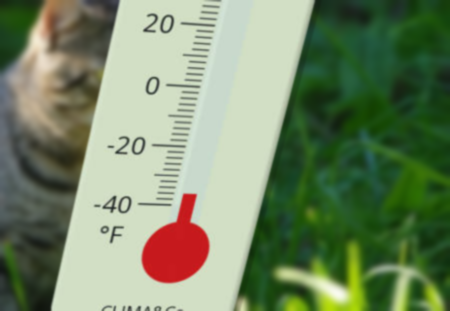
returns -36,°F
